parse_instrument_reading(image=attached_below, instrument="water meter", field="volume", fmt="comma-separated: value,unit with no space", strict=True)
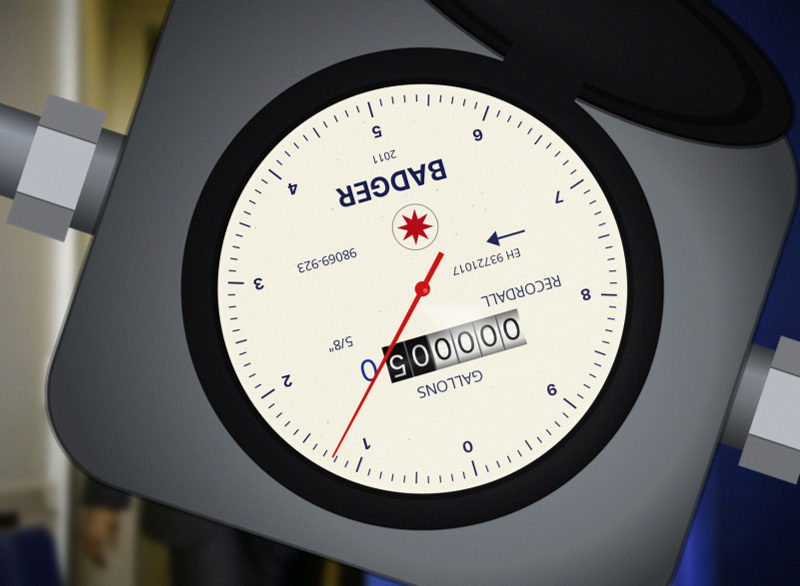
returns 51.2,gal
